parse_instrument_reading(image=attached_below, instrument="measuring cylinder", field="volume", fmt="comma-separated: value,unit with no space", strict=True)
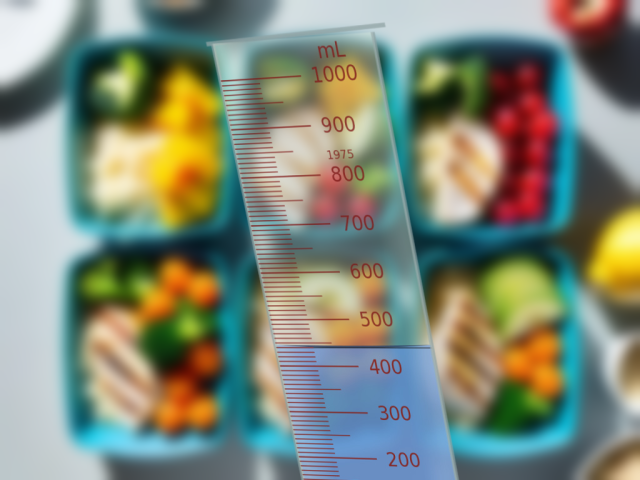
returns 440,mL
